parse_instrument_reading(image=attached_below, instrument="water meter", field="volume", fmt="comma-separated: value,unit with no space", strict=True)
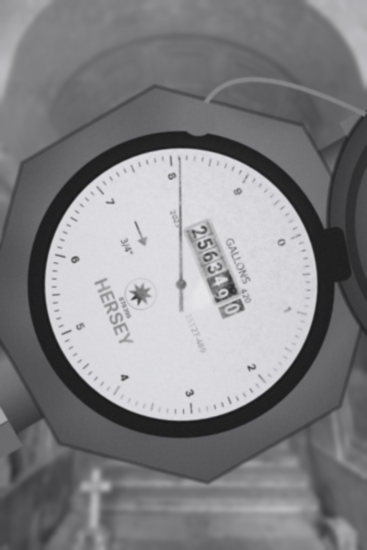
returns 2563488.1,gal
